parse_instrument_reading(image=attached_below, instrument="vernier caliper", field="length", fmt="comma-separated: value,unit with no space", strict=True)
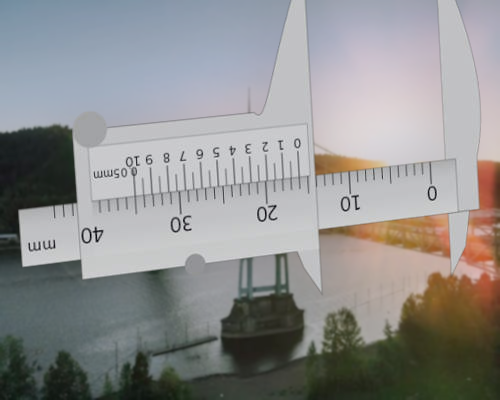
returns 16.0,mm
